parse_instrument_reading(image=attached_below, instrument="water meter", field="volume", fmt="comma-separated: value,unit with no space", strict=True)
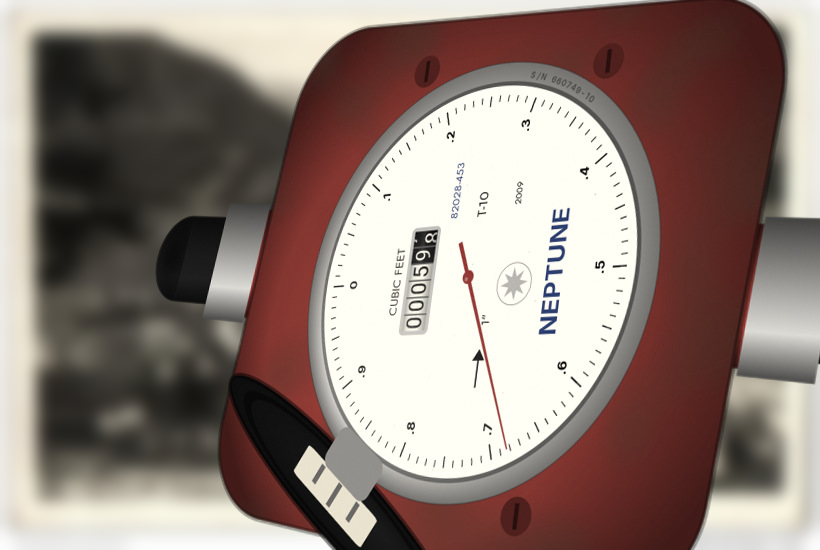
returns 597.68,ft³
